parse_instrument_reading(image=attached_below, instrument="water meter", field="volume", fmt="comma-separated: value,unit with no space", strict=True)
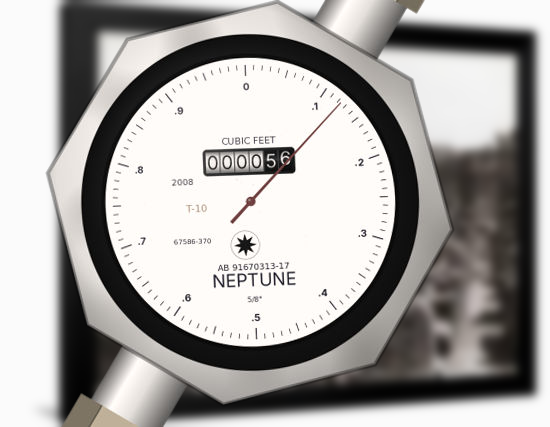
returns 56.12,ft³
